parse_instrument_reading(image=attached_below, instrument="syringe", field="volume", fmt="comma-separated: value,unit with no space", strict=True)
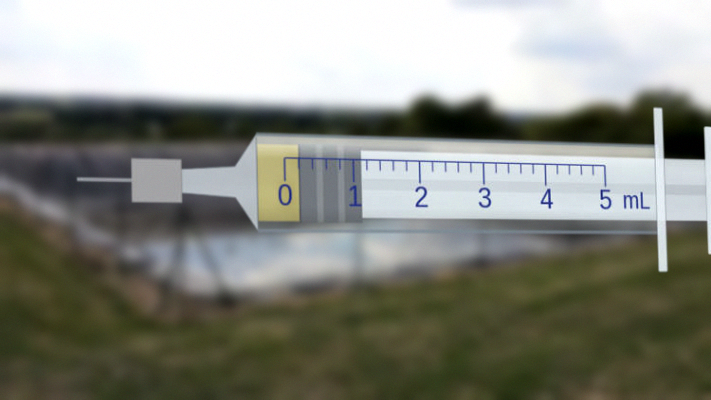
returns 0.2,mL
